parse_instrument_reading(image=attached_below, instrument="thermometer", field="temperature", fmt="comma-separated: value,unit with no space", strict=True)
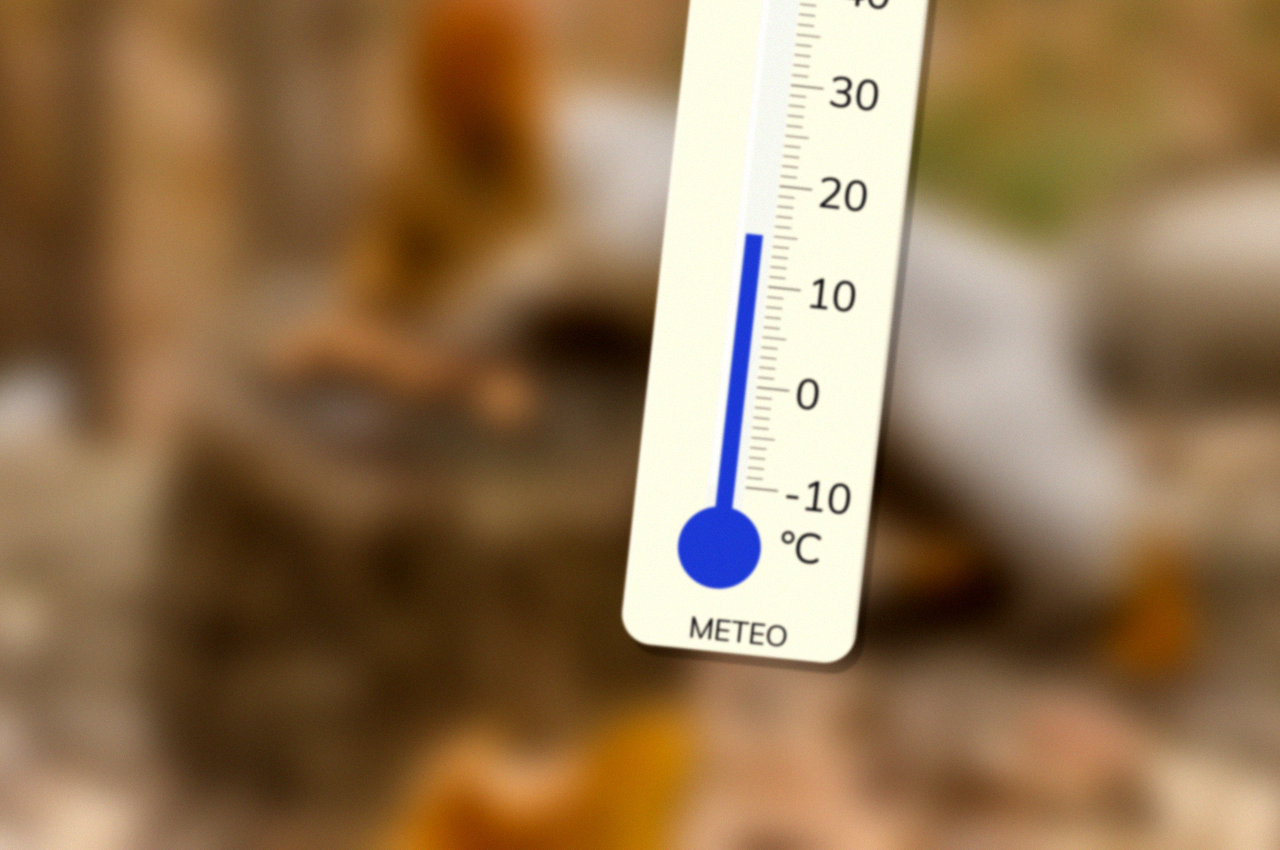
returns 15,°C
